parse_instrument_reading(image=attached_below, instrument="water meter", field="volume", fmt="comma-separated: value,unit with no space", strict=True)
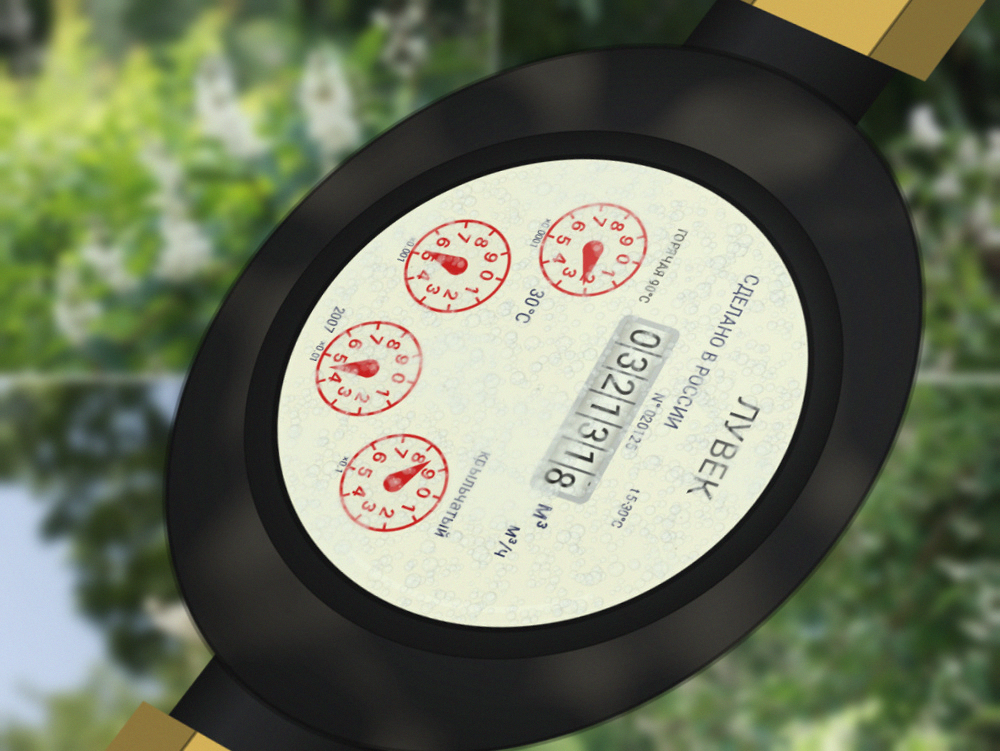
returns 321317.8452,m³
